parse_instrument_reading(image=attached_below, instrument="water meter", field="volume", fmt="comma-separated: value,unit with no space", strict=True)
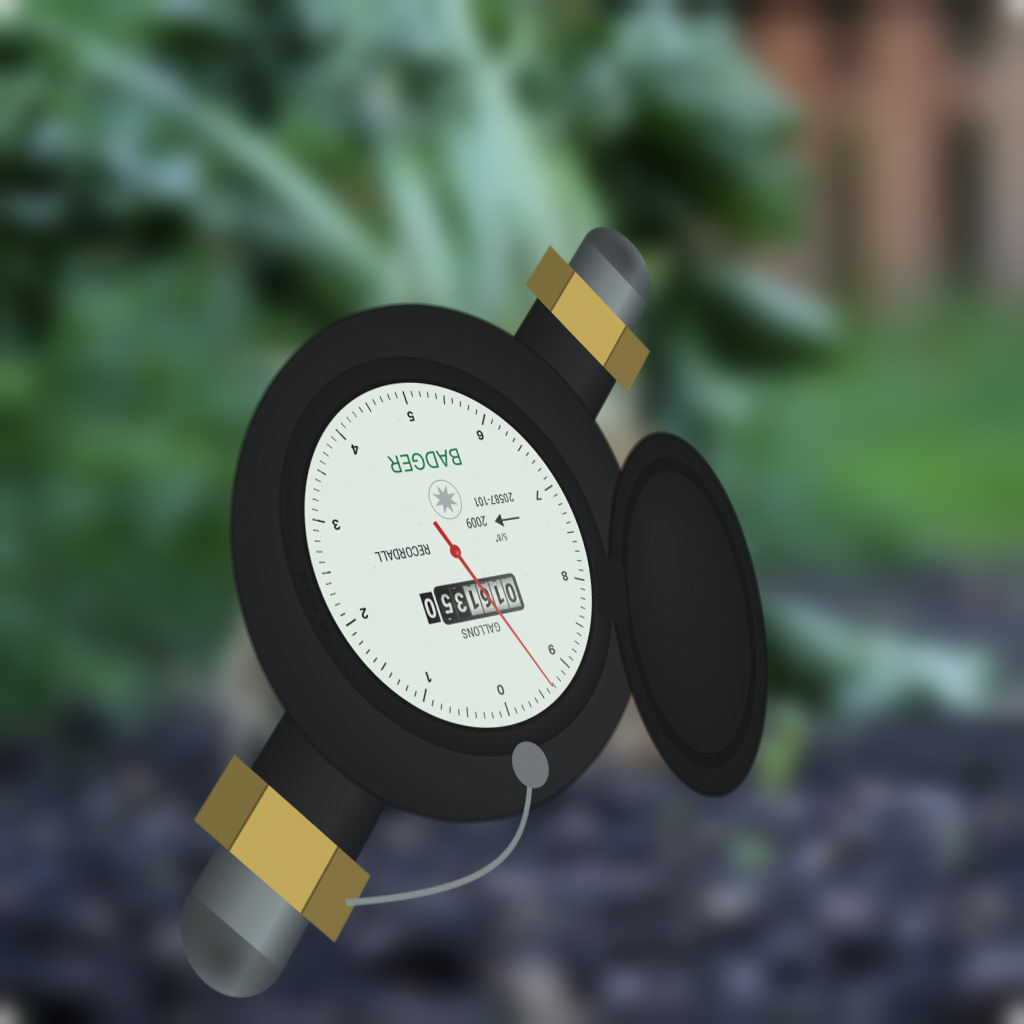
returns 161349.3,gal
